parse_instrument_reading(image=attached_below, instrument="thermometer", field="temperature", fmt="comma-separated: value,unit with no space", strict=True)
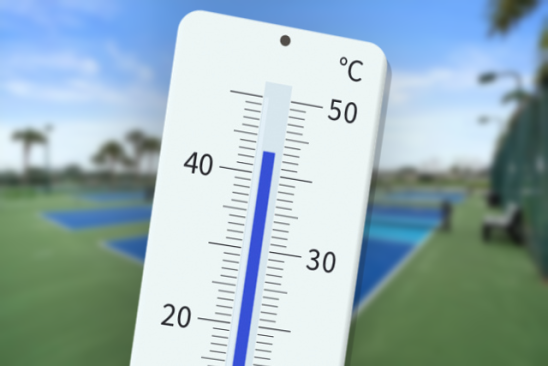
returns 43,°C
